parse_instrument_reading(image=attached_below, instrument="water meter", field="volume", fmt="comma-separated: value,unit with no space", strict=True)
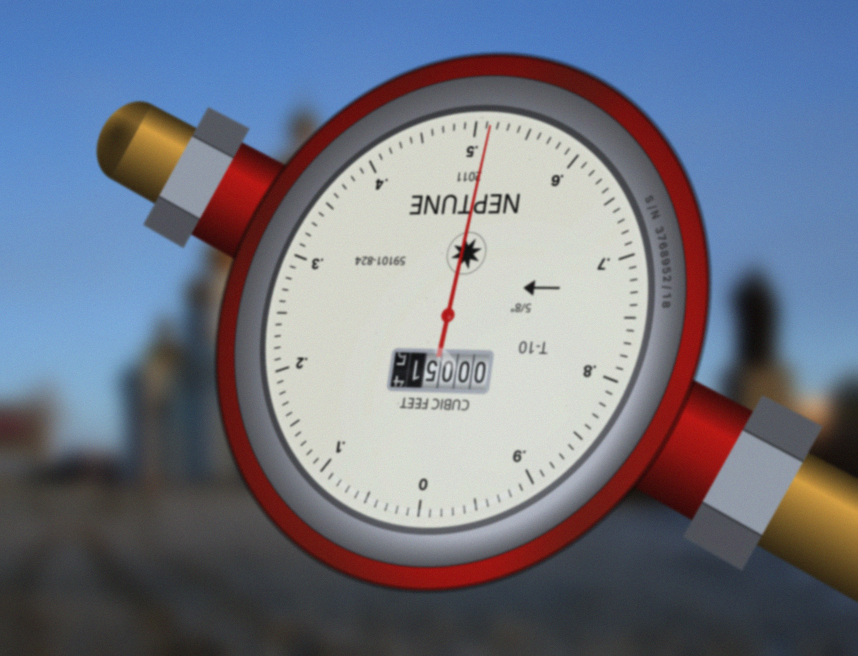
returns 514.51,ft³
